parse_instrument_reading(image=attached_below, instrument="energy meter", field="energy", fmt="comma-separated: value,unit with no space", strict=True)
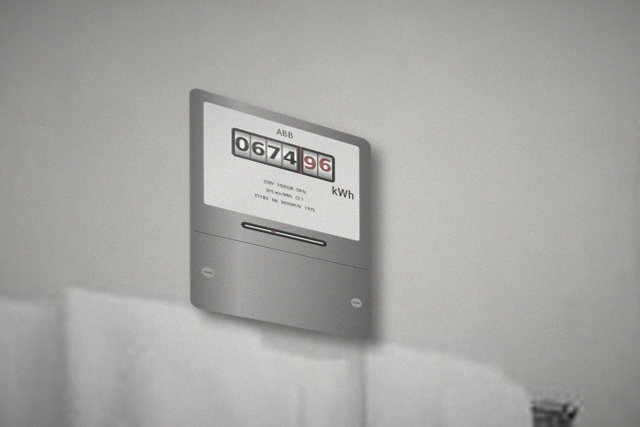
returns 674.96,kWh
